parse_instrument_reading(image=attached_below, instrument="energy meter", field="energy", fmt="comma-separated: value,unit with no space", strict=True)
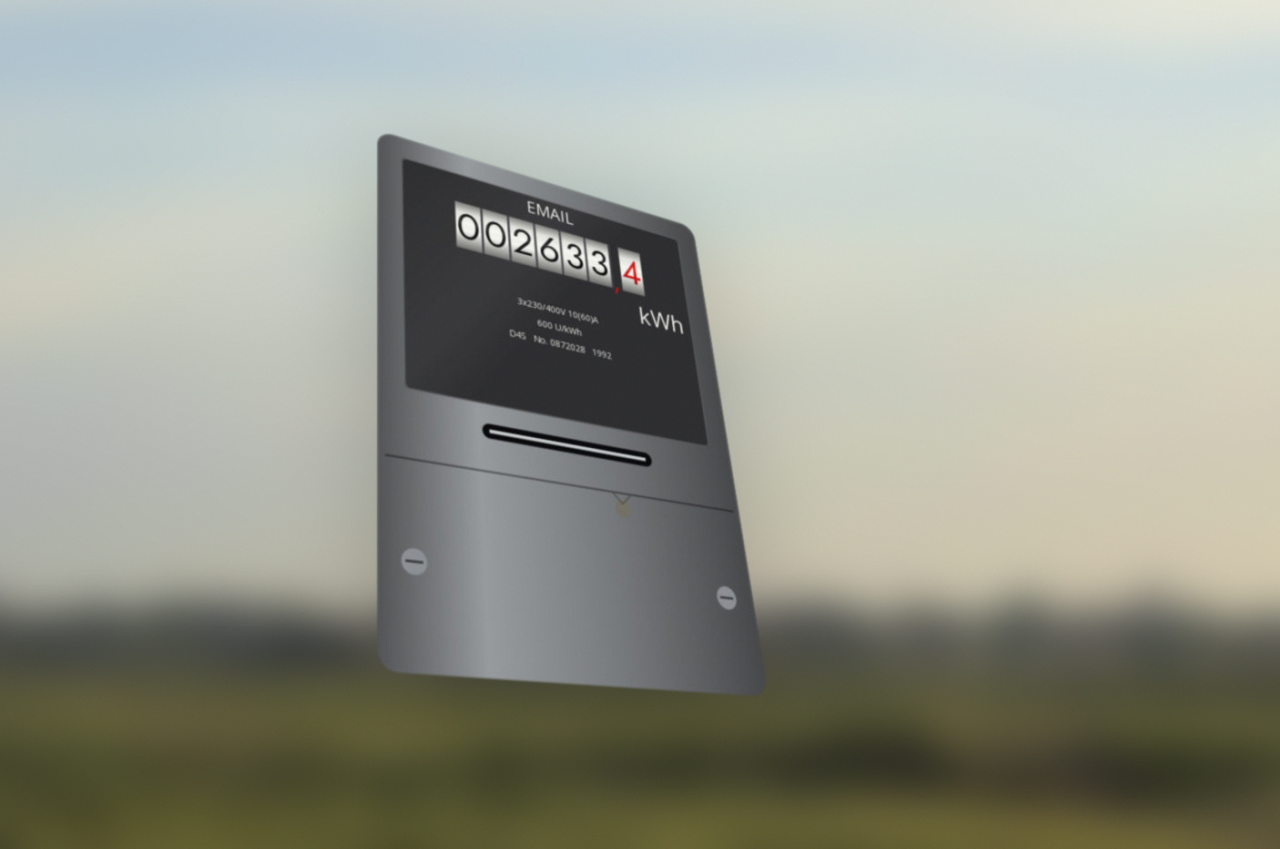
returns 2633.4,kWh
